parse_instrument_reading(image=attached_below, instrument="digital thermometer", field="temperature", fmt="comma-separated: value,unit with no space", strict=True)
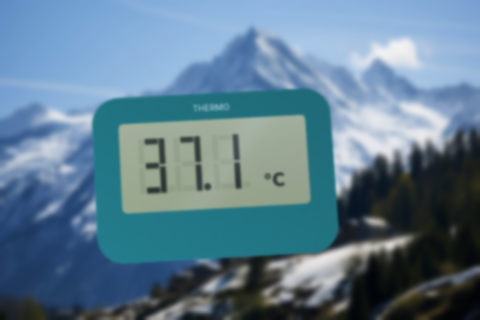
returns 37.1,°C
